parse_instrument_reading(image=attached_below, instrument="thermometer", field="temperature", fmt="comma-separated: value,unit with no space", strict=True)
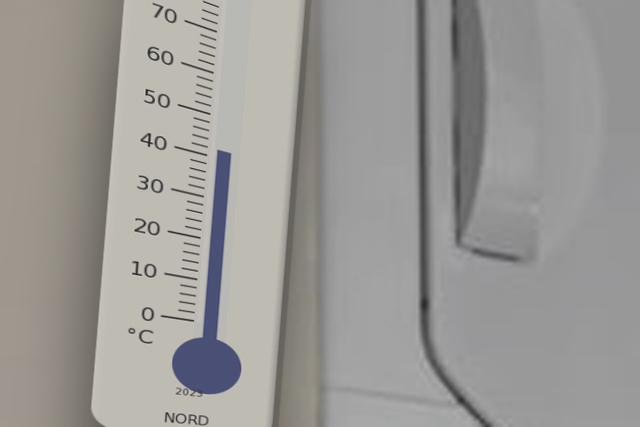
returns 42,°C
